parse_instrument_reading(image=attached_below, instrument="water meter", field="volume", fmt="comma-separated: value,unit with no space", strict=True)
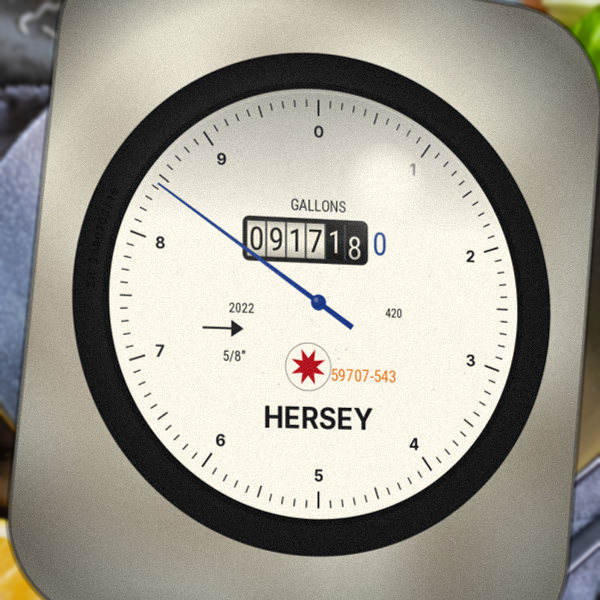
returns 917178.4,gal
